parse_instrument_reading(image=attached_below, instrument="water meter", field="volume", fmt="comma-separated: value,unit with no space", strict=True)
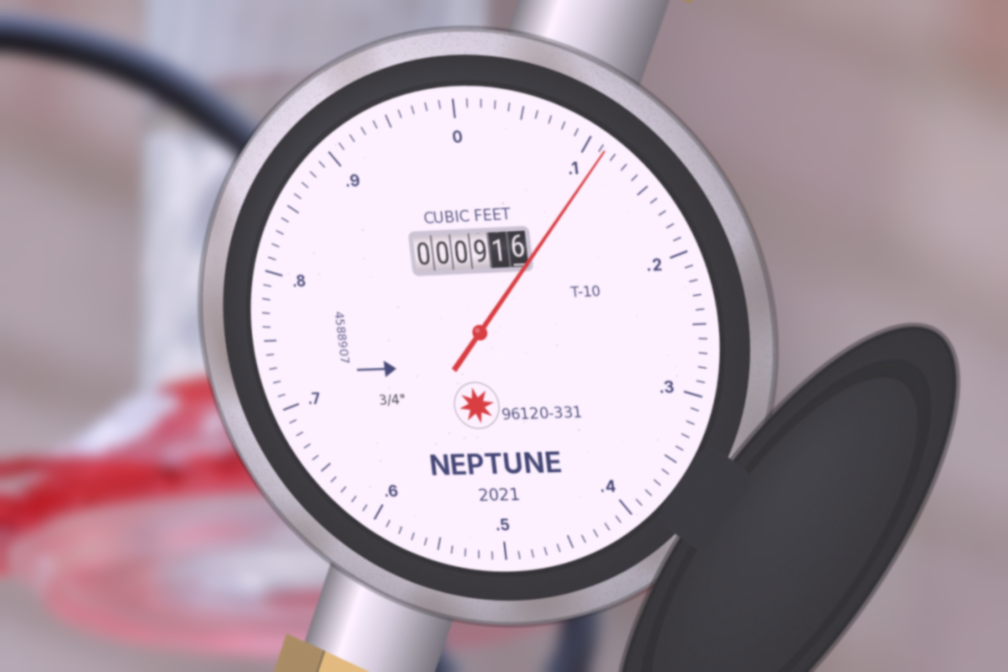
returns 916.11,ft³
